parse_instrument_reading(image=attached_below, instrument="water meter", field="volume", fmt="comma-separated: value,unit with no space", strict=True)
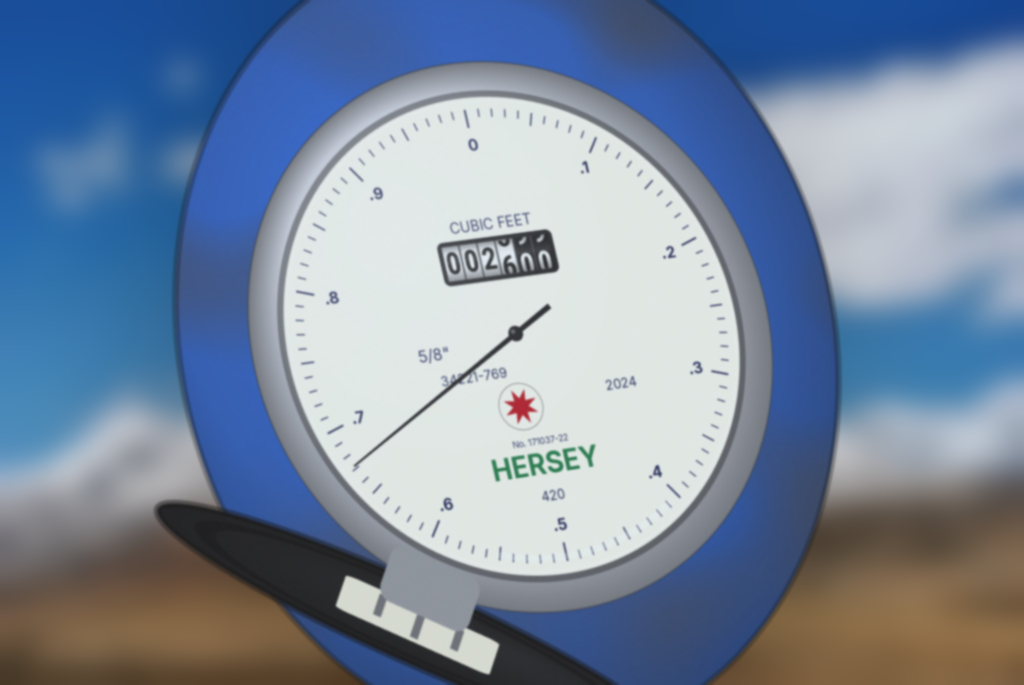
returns 2599.67,ft³
